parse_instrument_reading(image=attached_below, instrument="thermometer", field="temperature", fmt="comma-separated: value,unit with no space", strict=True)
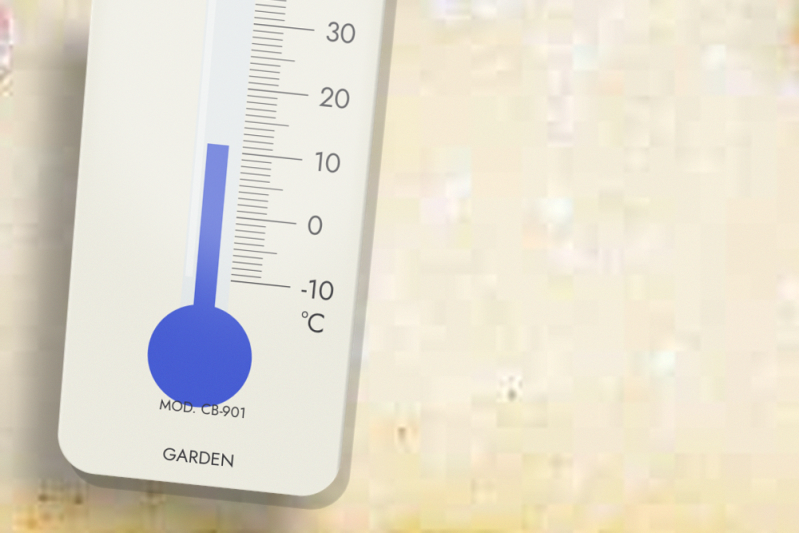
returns 11,°C
